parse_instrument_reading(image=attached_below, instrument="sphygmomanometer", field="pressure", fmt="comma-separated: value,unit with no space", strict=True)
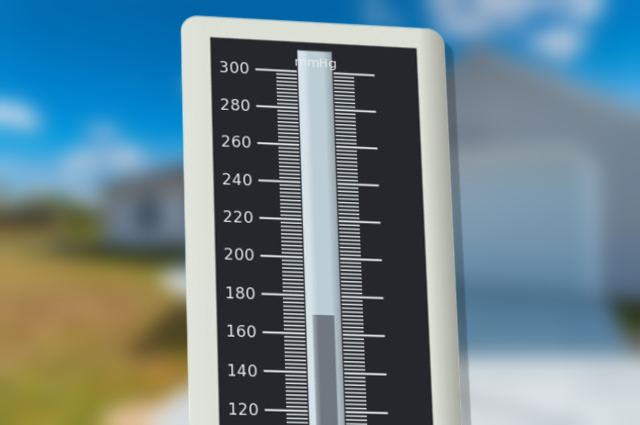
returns 170,mmHg
